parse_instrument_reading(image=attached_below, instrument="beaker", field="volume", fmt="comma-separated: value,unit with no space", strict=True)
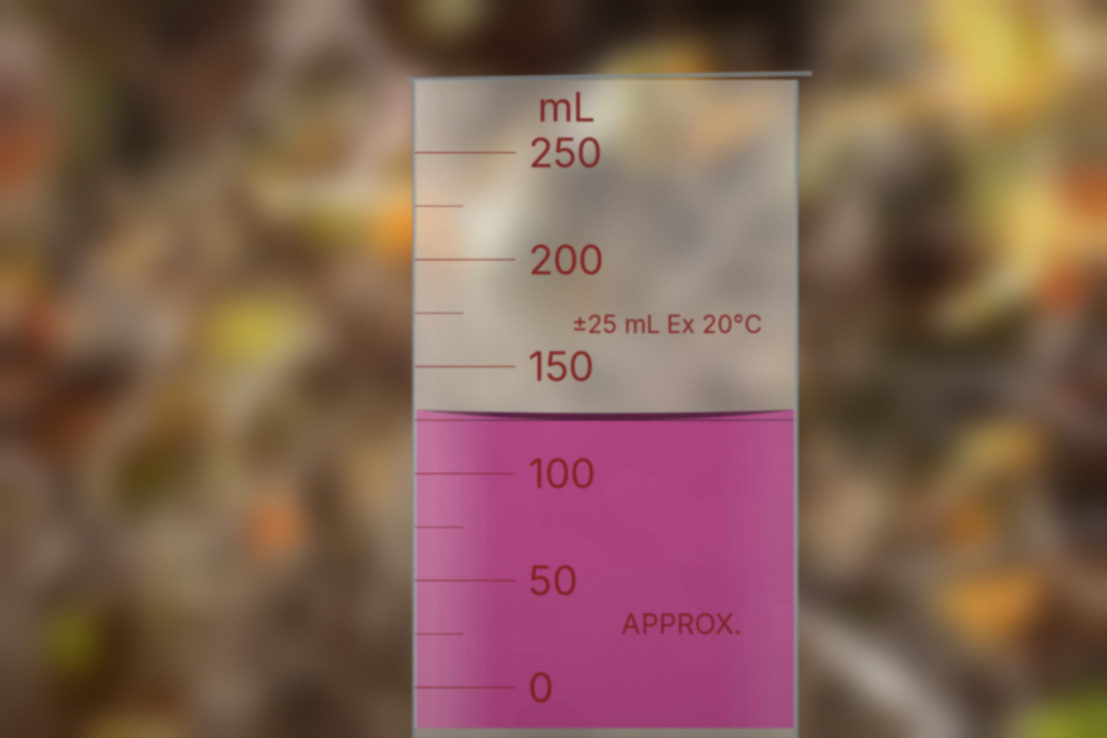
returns 125,mL
